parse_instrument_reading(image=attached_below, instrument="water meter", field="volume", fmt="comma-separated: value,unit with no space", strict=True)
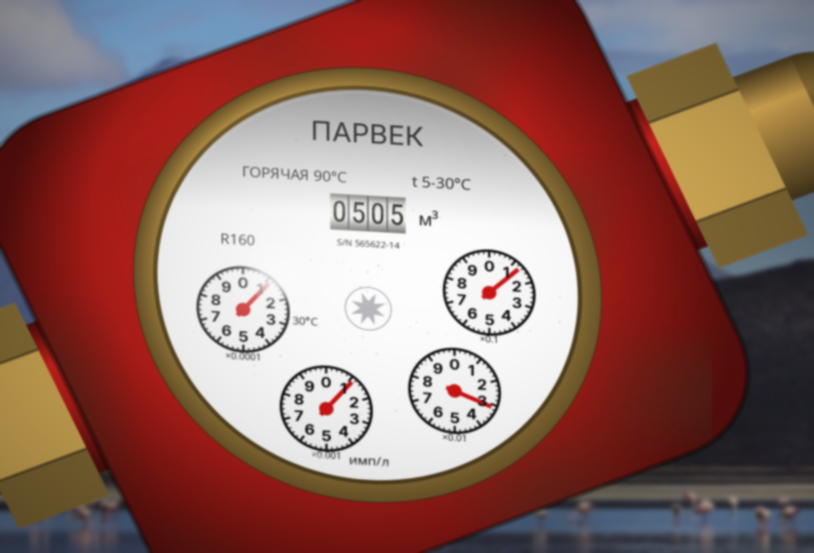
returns 505.1311,m³
